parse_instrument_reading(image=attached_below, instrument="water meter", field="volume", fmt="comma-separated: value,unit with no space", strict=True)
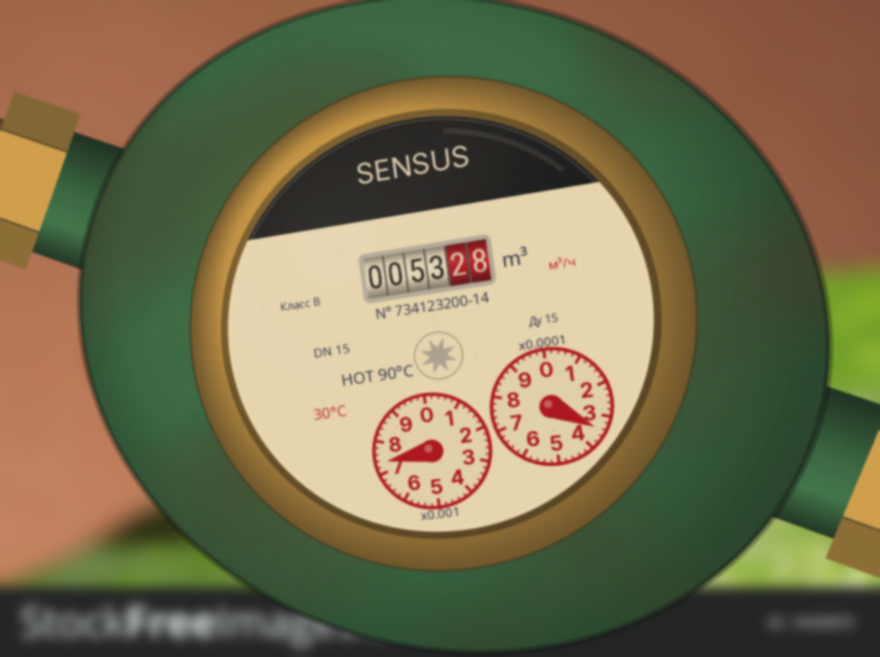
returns 53.2873,m³
